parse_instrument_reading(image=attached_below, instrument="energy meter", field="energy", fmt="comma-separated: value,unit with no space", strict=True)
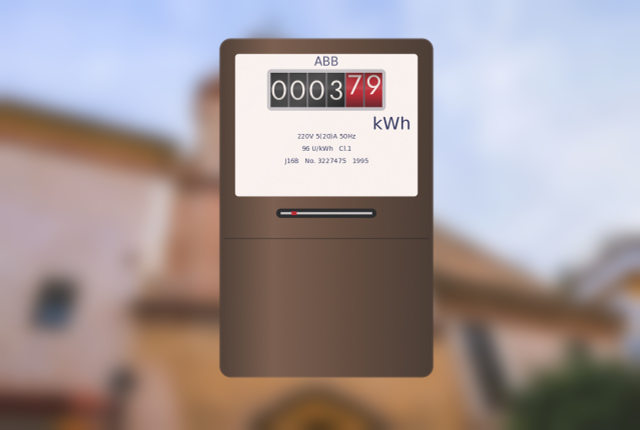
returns 3.79,kWh
